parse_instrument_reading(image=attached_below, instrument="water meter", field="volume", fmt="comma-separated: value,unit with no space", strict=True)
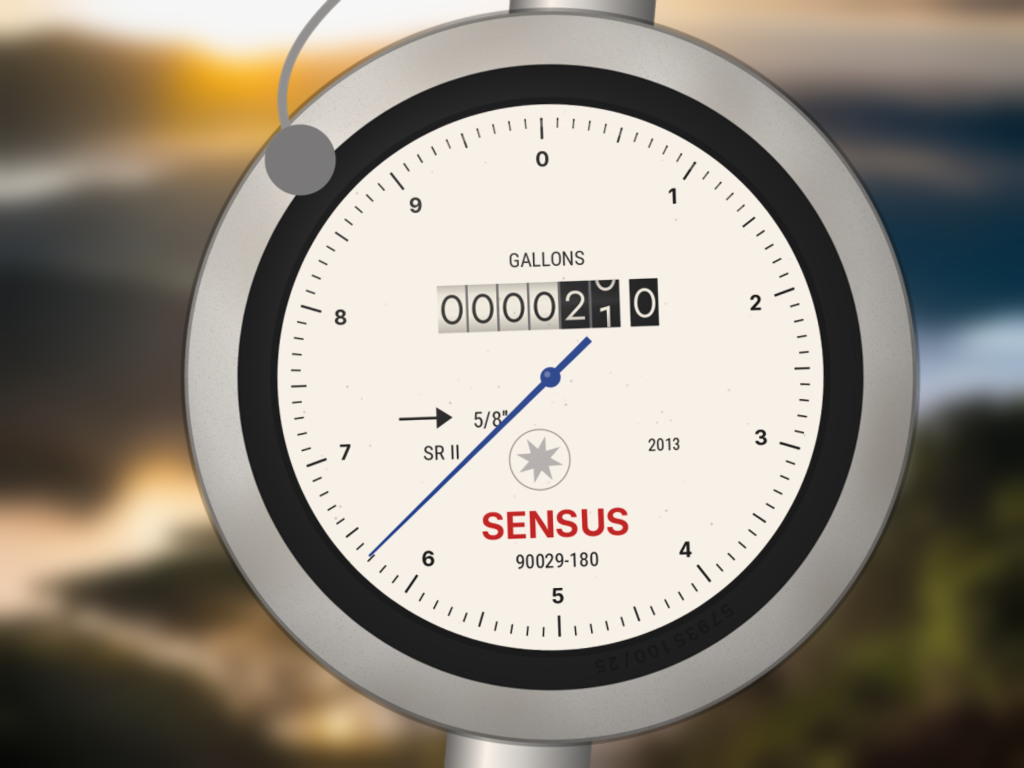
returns 206.3,gal
